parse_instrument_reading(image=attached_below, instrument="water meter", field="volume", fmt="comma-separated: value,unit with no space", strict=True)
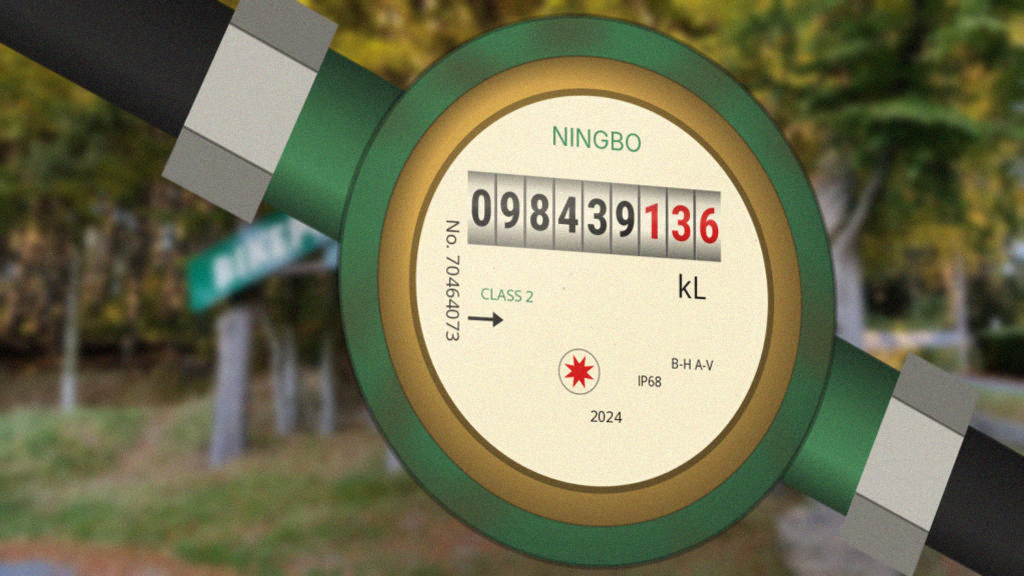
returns 98439.136,kL
